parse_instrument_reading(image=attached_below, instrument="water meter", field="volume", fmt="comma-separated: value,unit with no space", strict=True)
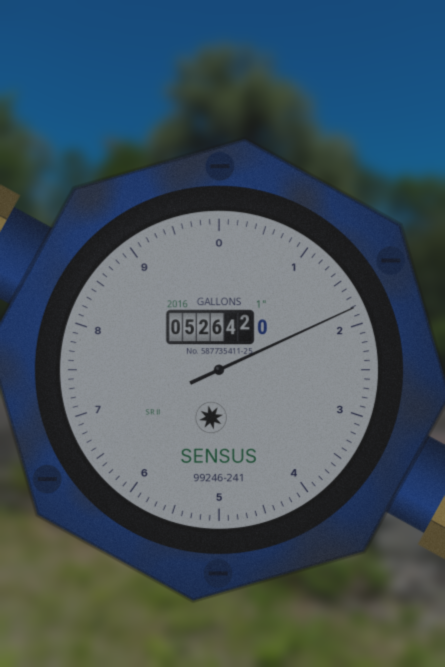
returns 526421.8,gal
